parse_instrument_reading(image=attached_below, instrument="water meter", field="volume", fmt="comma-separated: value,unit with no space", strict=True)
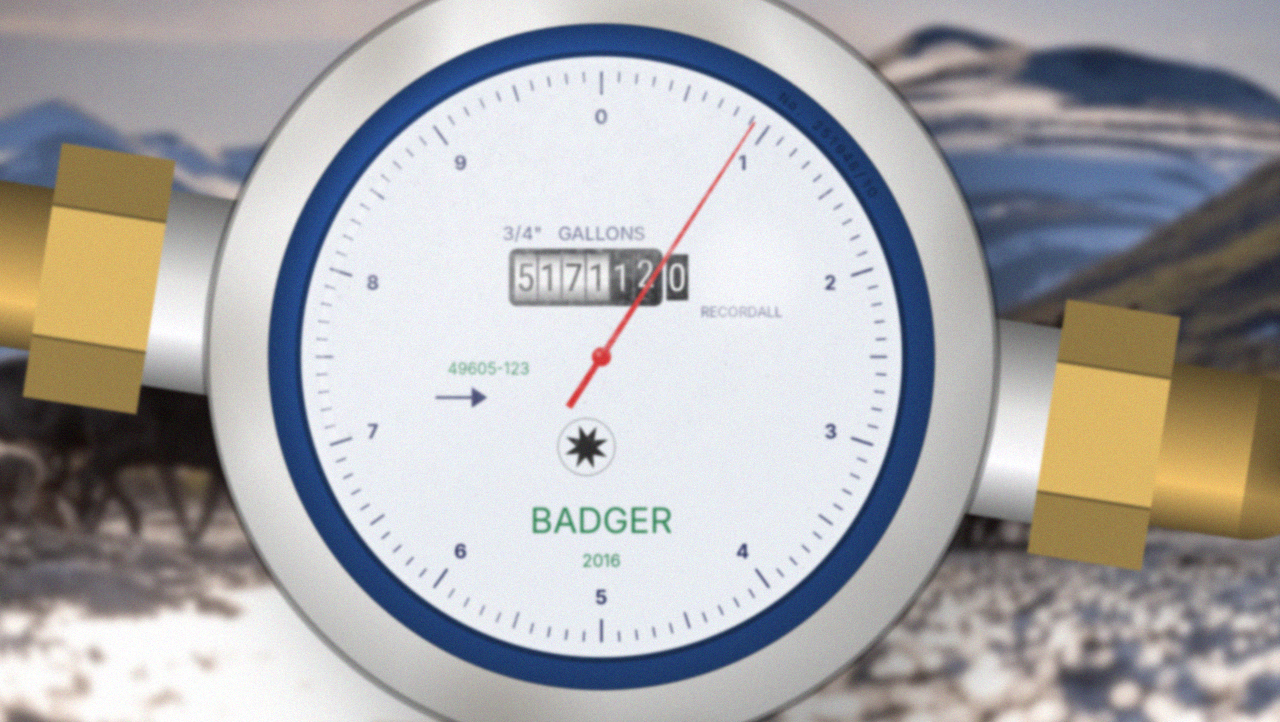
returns 5171120.9,gal
